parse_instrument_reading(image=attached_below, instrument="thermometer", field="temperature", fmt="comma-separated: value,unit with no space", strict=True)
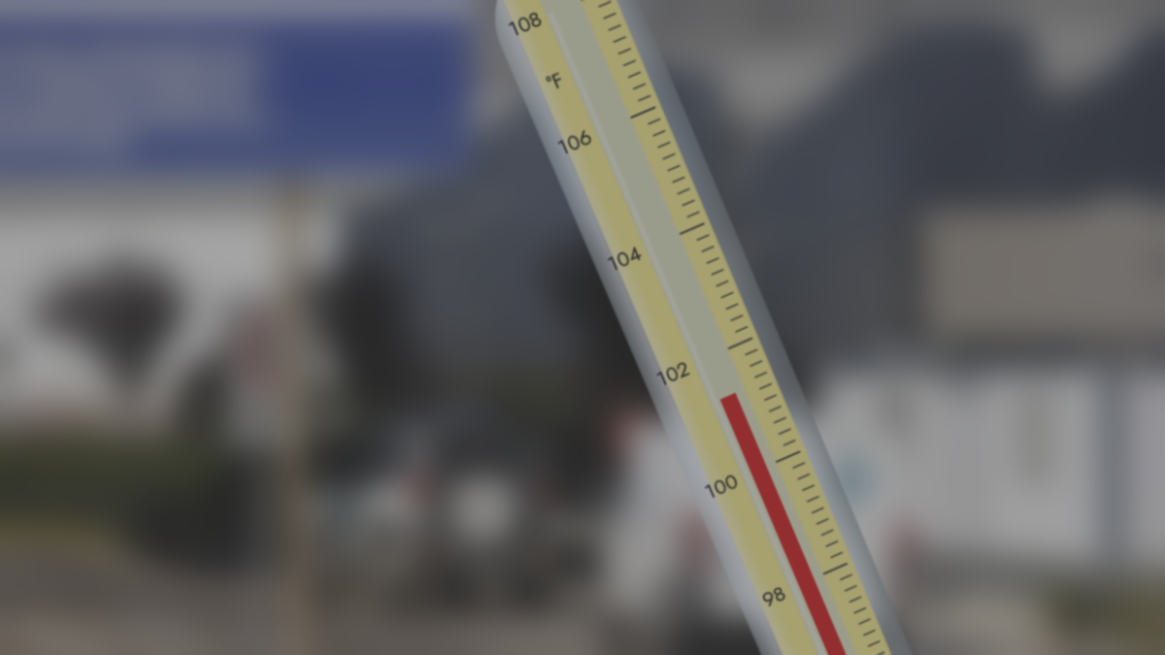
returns 101.3,°F
